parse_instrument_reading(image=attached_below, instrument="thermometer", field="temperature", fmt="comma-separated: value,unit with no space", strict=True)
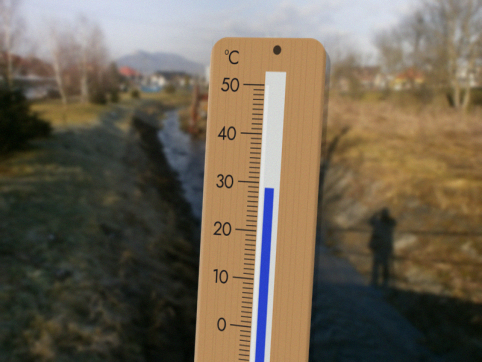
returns 29,°C
